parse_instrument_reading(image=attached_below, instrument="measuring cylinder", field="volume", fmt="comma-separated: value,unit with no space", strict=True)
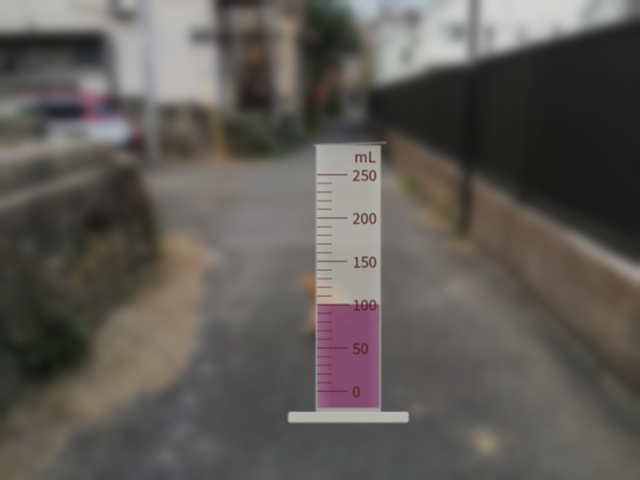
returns 100,mL
